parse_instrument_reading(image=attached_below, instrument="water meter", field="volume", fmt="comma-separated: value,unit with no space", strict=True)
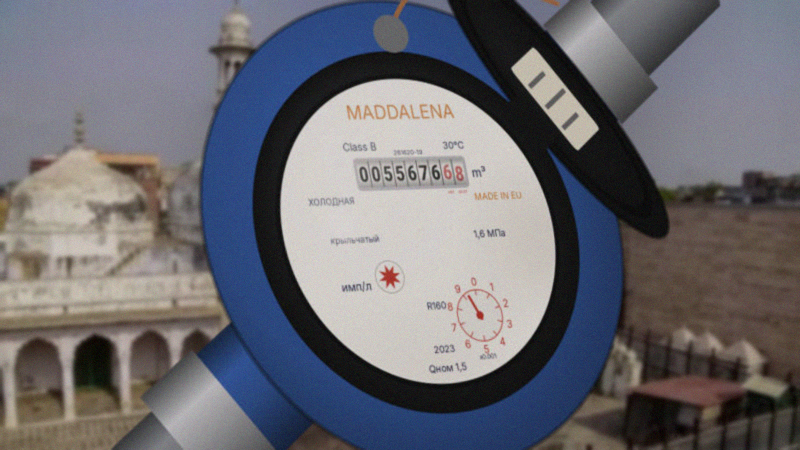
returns 55676.679,m³
